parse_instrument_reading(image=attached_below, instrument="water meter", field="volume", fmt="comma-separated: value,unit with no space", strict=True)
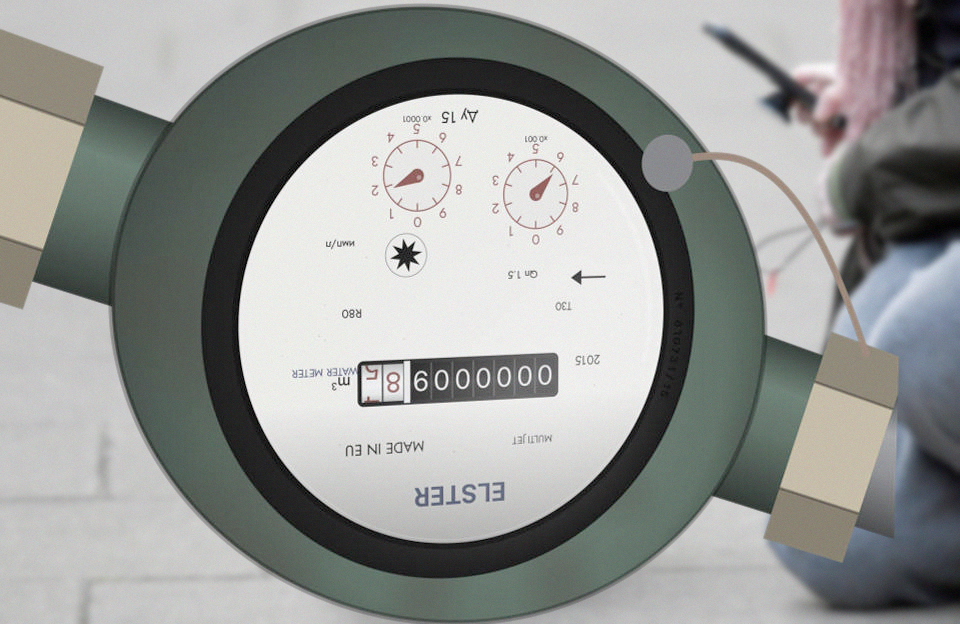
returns 9.8461,m³
